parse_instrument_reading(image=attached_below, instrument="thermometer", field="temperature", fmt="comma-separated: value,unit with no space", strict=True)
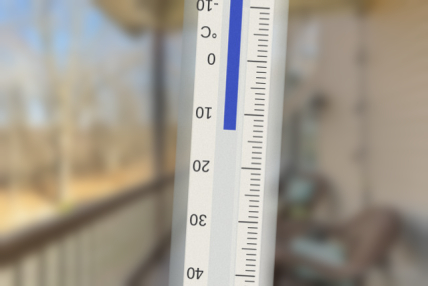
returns 13,°C
